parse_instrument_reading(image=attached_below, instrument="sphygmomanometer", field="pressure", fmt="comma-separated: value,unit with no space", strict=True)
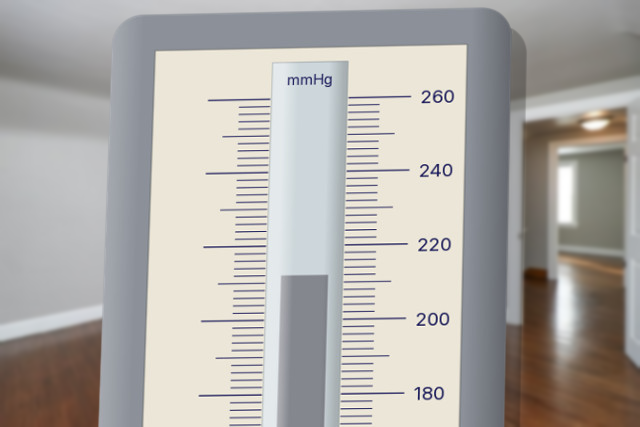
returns 212,mmHg
